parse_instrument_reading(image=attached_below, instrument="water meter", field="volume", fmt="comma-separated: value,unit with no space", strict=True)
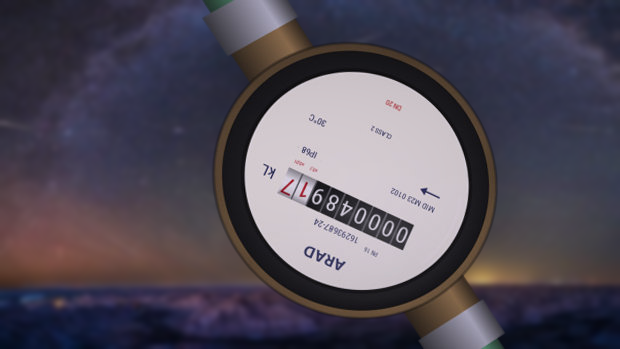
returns 489.17,kL
